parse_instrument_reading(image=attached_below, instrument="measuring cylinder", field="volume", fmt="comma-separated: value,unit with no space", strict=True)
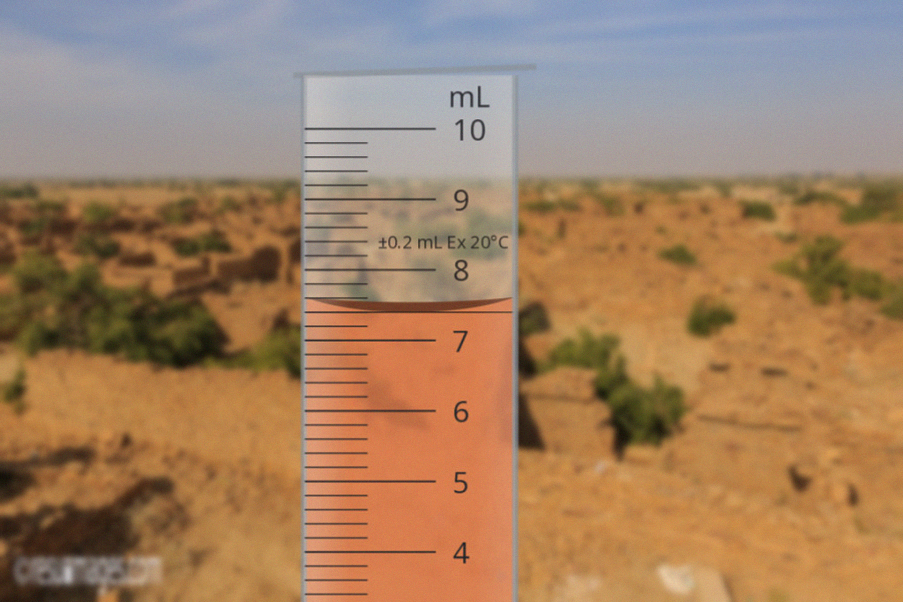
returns 7.4,mL
